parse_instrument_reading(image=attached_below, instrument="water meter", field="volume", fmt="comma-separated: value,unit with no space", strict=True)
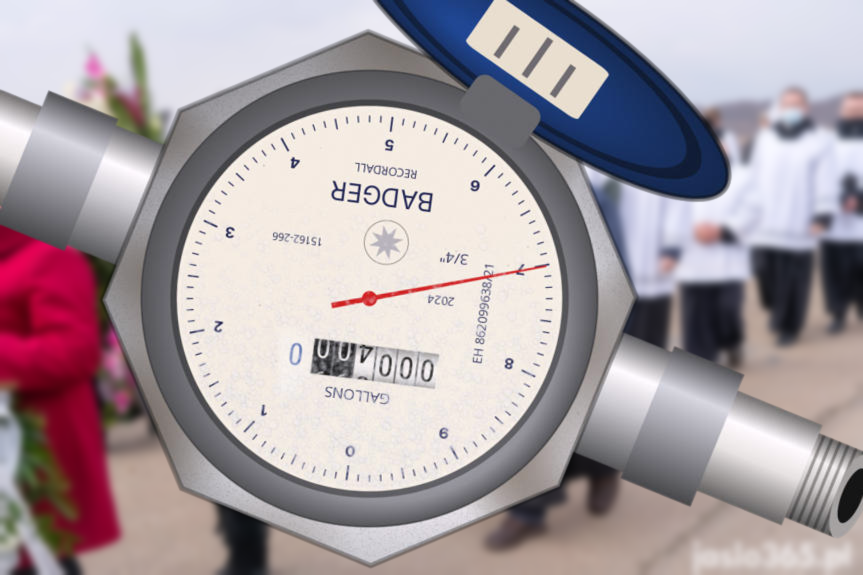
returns 3997.0,gal
